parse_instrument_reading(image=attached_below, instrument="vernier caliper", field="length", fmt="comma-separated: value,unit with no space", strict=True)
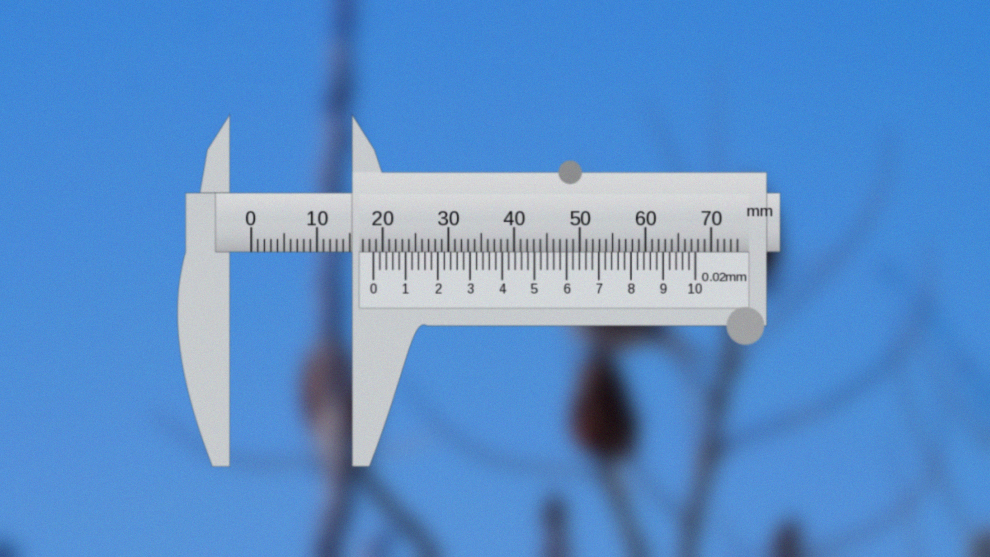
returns 18.6,mm
